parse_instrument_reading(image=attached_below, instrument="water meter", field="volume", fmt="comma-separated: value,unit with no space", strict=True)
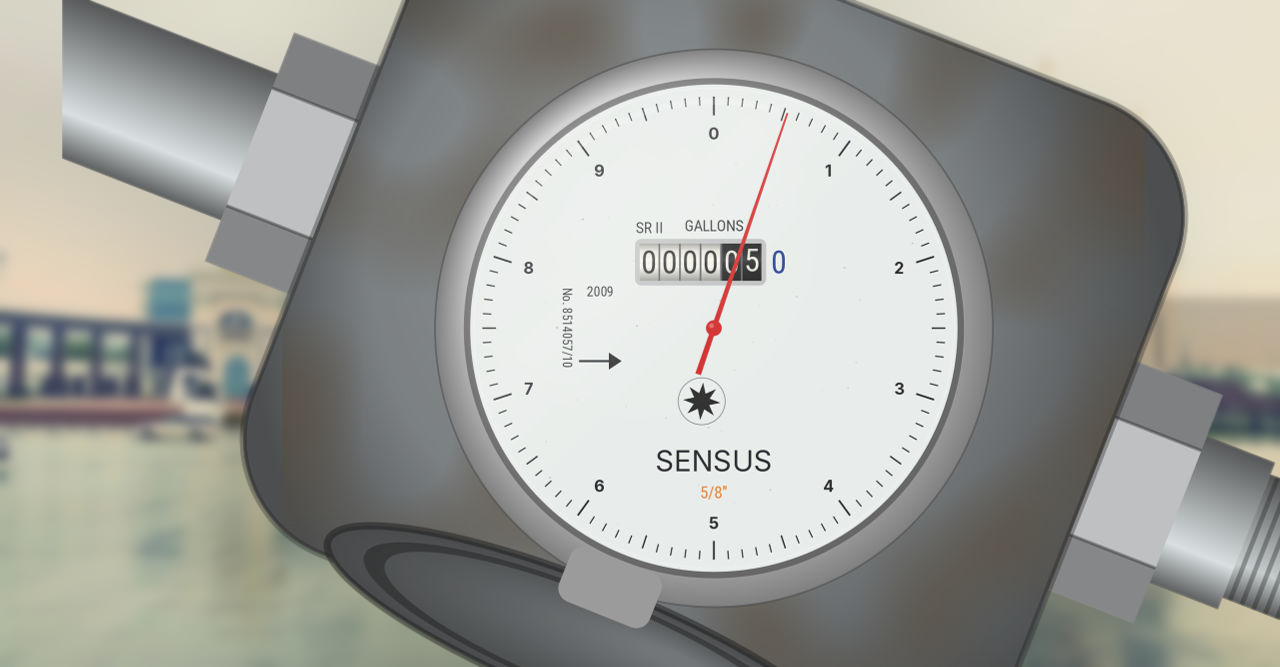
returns 50.5,gal
